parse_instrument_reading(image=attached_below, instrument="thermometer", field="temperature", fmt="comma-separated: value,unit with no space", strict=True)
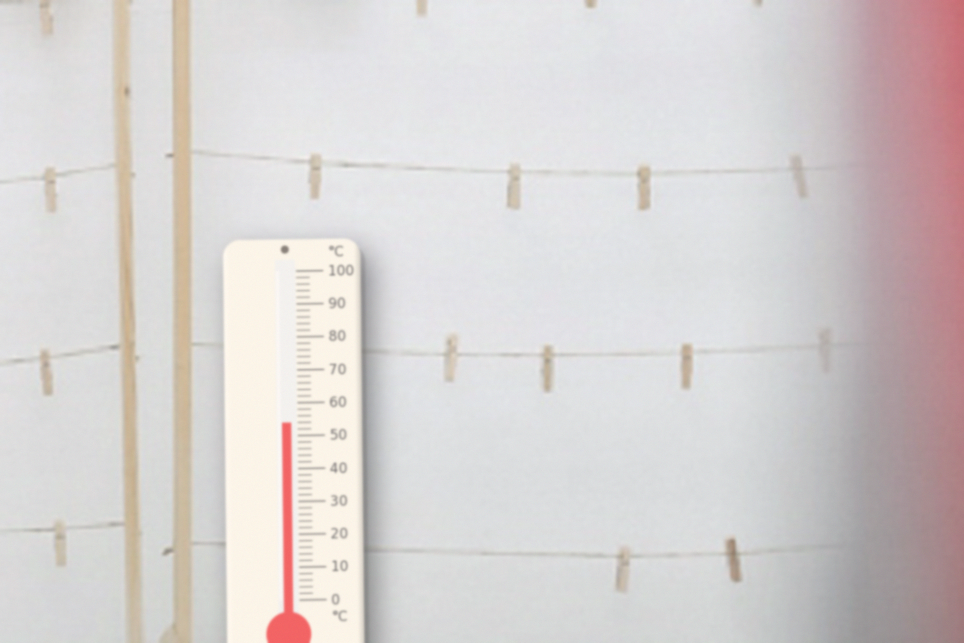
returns 54,°C
